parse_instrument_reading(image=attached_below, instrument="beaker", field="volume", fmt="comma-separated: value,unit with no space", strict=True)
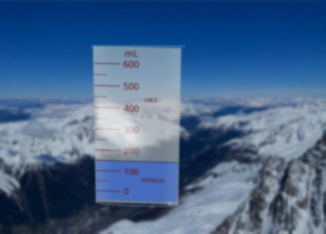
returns 150,mL
